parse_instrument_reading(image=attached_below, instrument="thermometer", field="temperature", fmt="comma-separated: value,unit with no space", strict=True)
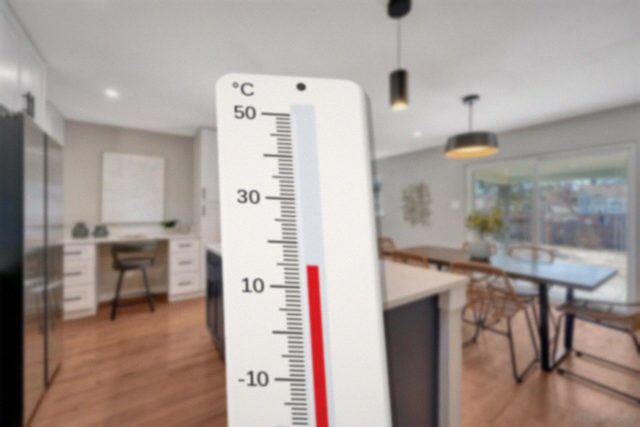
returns 15,°C
